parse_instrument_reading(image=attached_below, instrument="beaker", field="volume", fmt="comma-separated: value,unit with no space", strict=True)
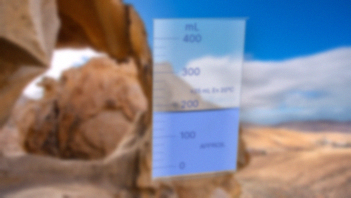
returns 175,mL
